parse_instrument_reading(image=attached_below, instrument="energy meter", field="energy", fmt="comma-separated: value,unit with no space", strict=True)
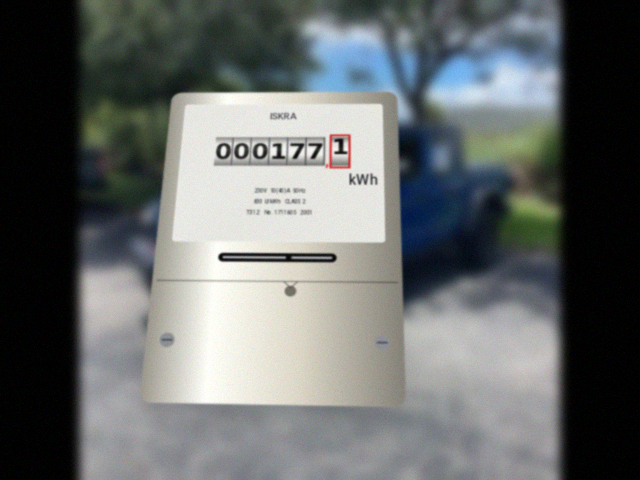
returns 177.1,kWh
